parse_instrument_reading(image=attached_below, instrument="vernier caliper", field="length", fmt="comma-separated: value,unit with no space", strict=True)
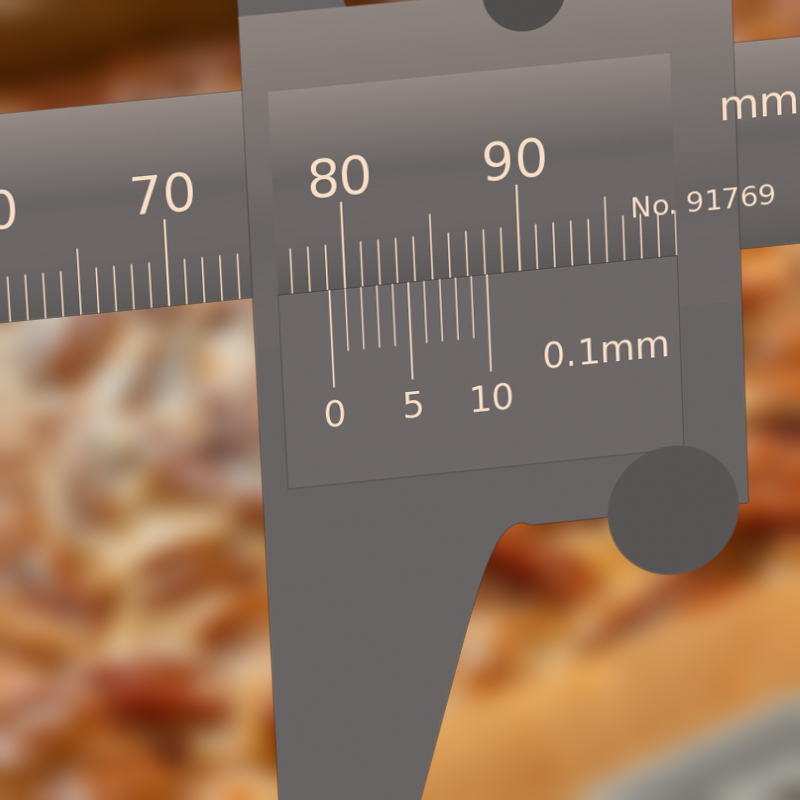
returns 79.1,mm
